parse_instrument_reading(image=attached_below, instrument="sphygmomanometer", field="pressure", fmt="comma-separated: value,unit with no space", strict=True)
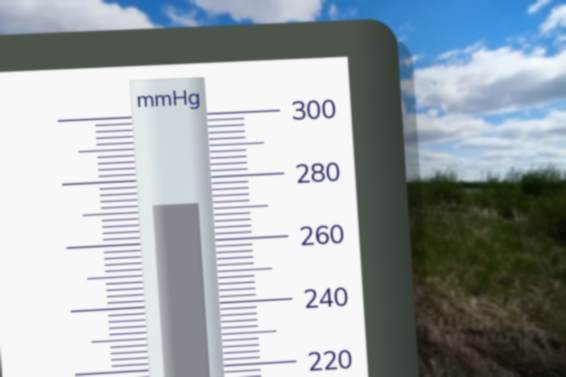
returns 272,mmHg
